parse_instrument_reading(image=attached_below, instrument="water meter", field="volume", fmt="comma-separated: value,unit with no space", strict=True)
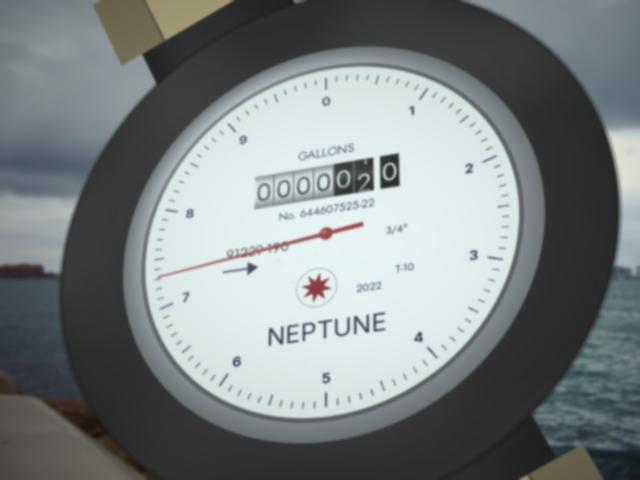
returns 17.3,gal
